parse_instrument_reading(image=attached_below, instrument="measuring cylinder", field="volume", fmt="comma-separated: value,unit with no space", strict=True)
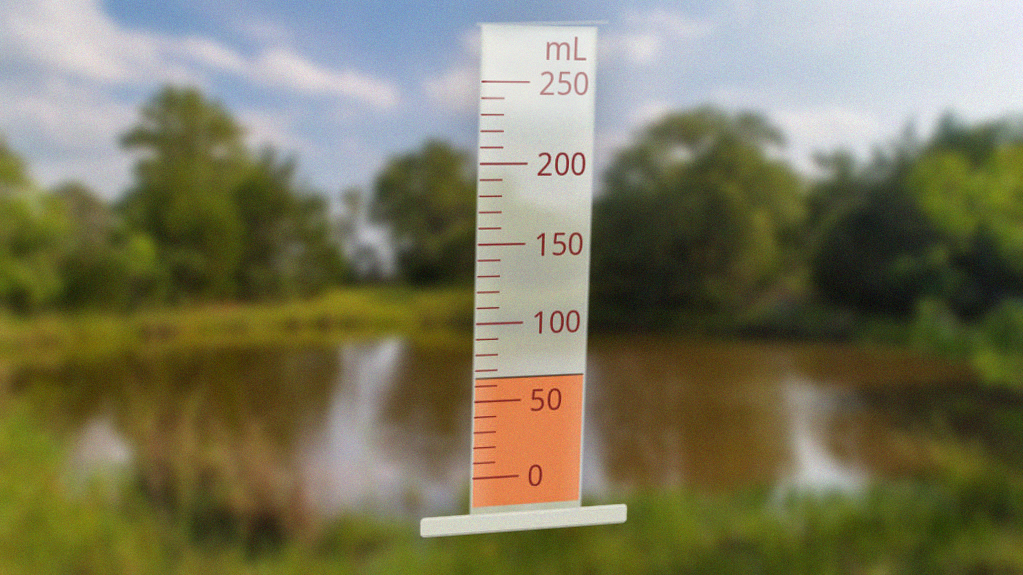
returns 65,mL
